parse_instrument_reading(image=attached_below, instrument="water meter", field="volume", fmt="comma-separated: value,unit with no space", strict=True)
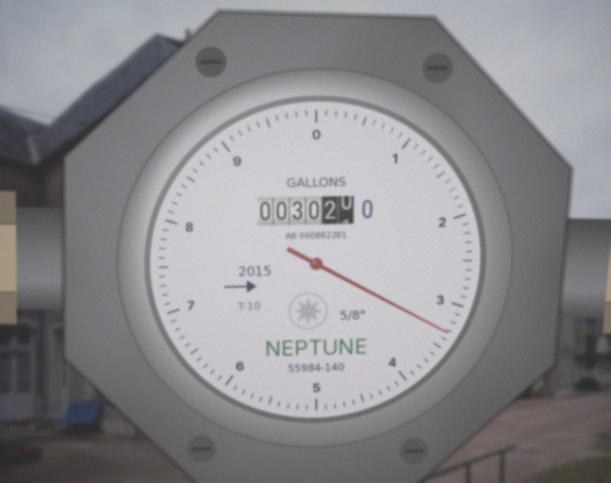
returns 30203.3,gal
